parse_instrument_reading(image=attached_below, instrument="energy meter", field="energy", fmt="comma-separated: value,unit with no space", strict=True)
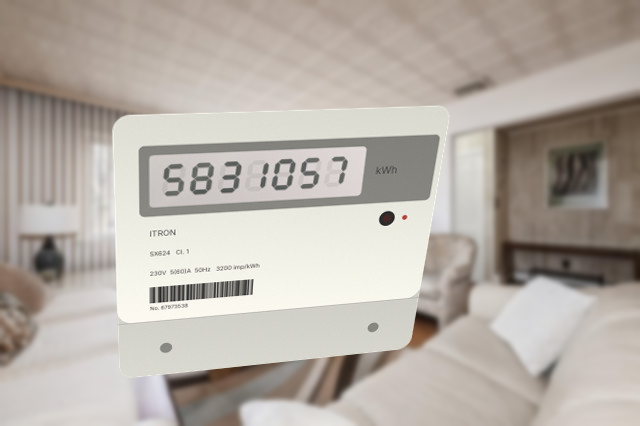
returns 5831057,kWh
